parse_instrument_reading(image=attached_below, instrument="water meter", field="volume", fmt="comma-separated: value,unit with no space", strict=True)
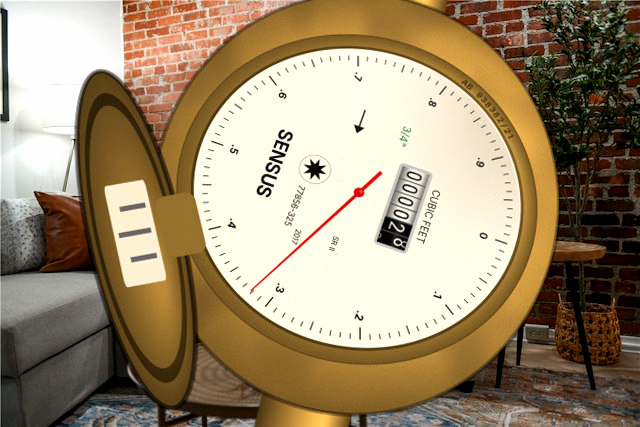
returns 28.32,ft³
